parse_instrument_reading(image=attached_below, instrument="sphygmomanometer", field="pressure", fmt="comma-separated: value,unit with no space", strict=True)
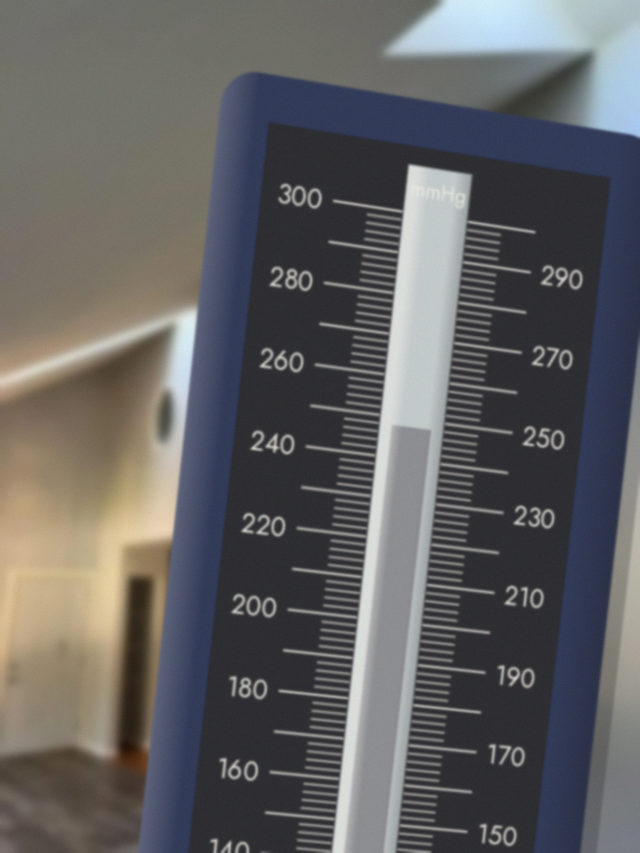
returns 248,mmHg
